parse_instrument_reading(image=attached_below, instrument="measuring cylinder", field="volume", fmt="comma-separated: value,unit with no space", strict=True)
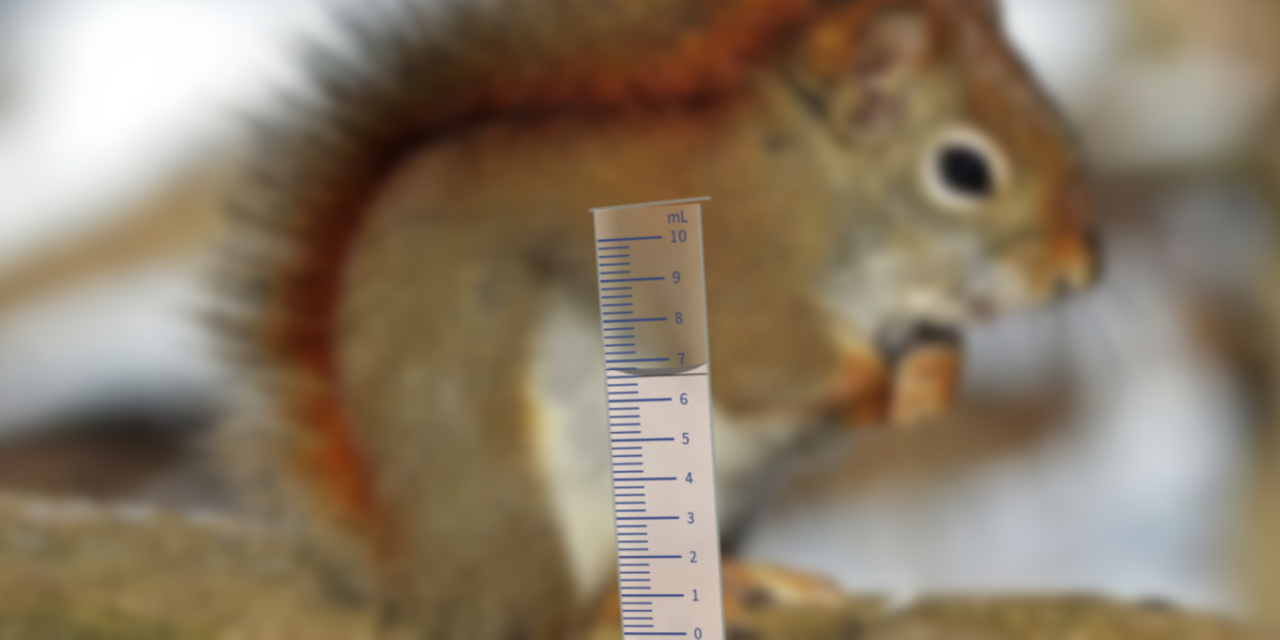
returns 6.6,mL
